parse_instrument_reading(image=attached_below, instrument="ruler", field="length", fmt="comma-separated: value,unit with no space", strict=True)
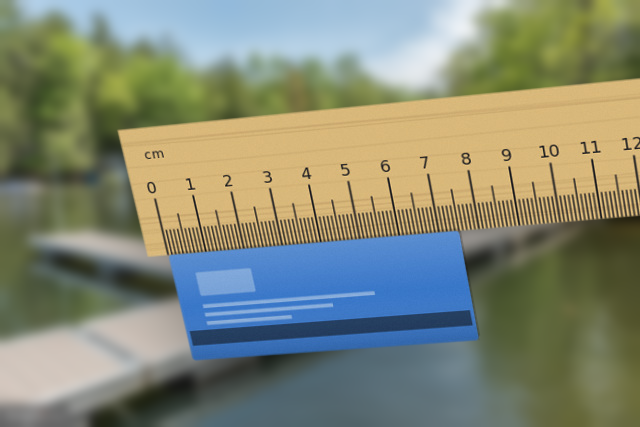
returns 7.5,cm
